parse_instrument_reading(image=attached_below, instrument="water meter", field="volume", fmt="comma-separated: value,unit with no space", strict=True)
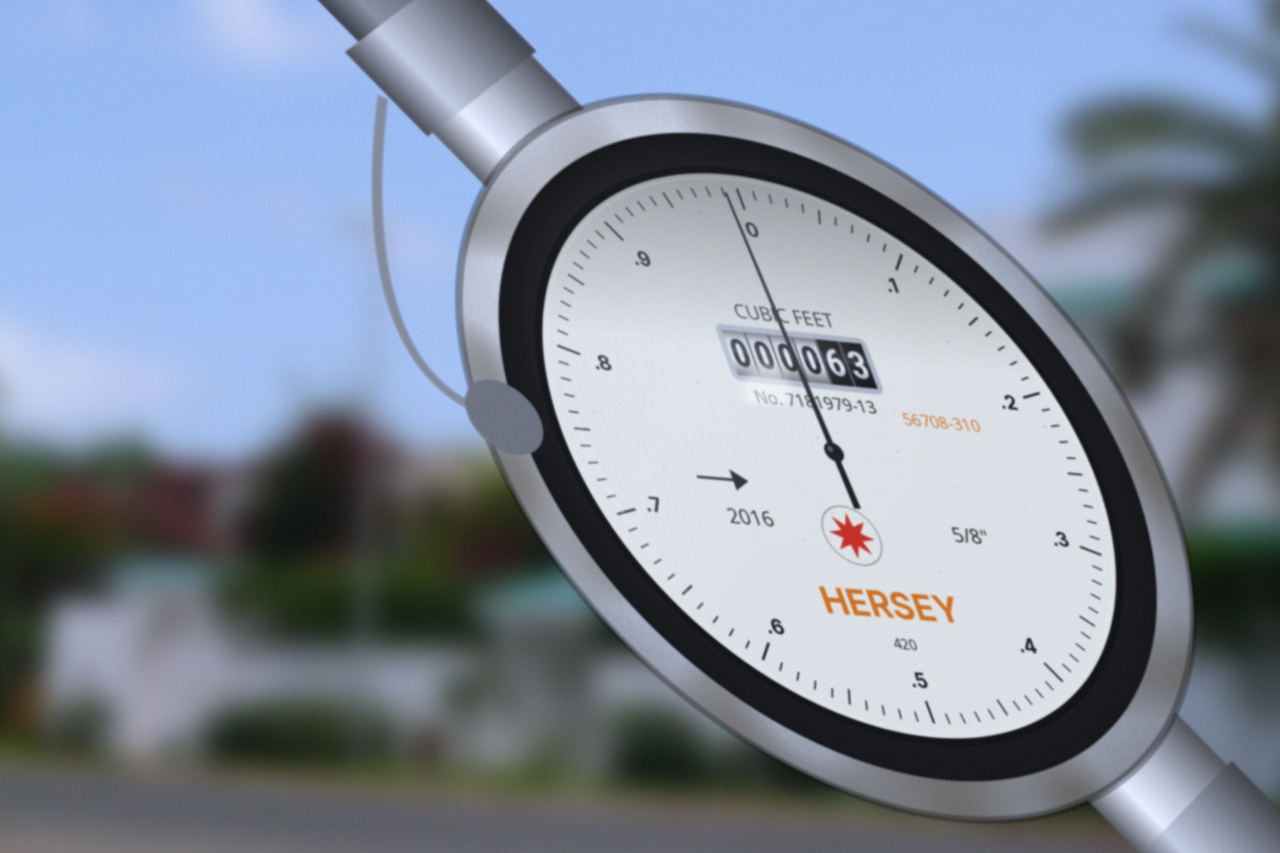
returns 62.99,ft³
